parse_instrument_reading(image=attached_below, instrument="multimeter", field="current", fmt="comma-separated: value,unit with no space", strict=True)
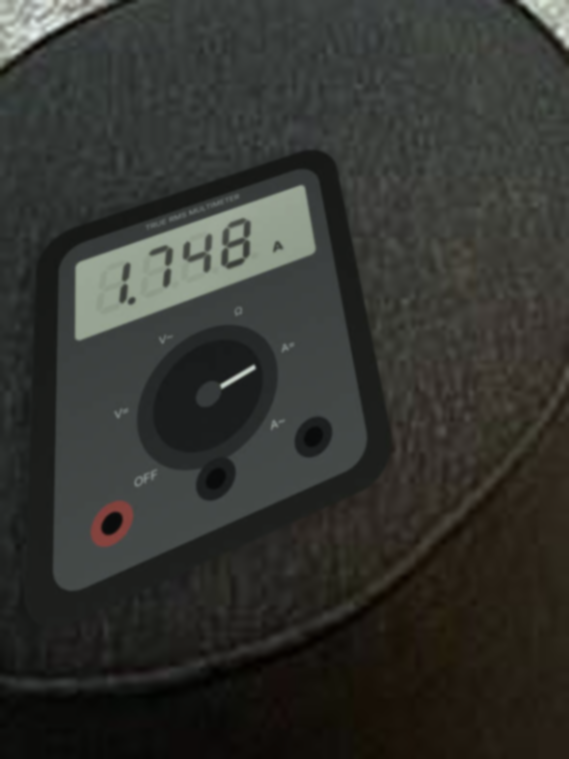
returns 1.748,A
